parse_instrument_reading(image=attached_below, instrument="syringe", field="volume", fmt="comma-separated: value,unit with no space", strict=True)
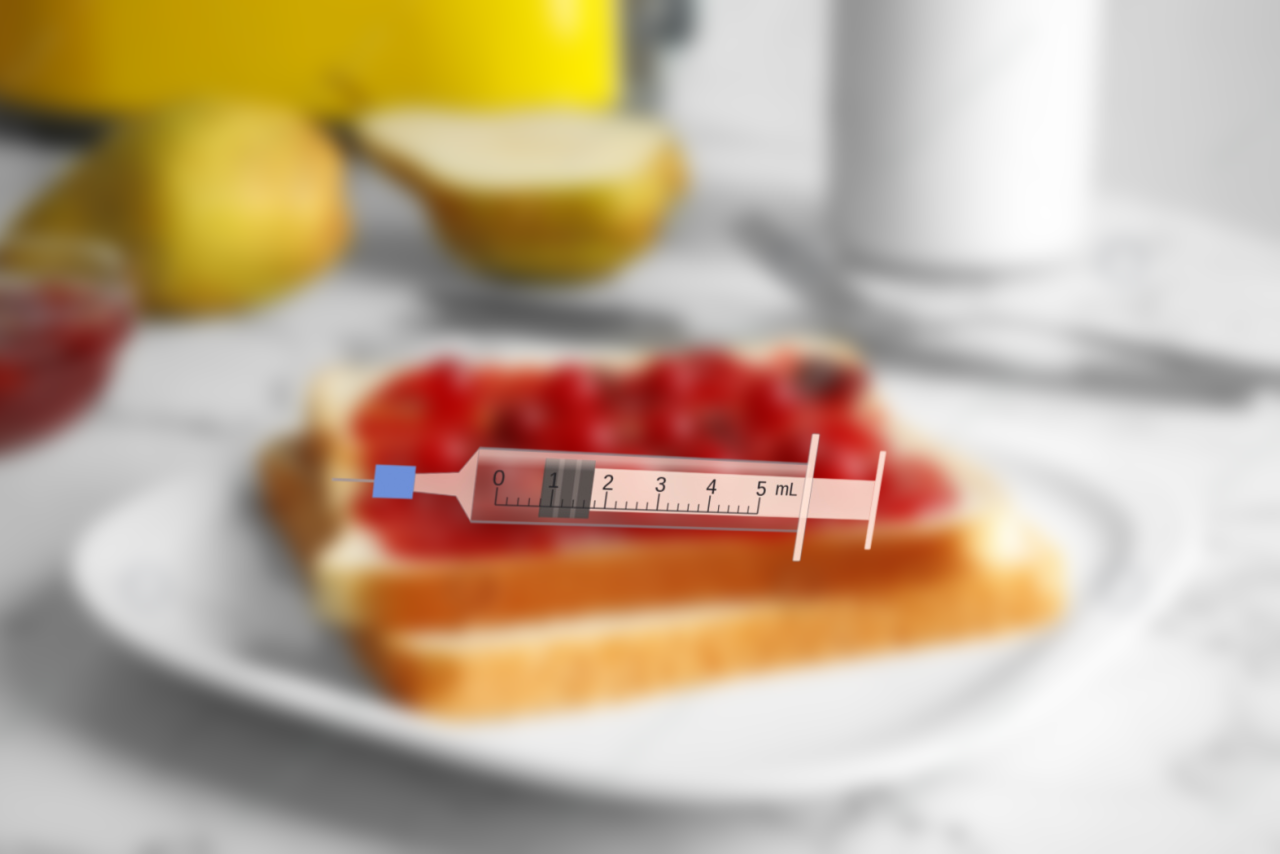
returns 0.8,mL
